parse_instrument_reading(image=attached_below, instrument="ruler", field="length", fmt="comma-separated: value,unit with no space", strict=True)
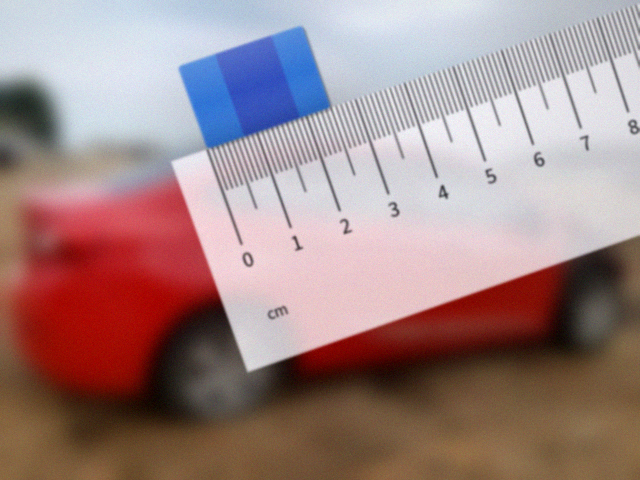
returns 2.5,cm
